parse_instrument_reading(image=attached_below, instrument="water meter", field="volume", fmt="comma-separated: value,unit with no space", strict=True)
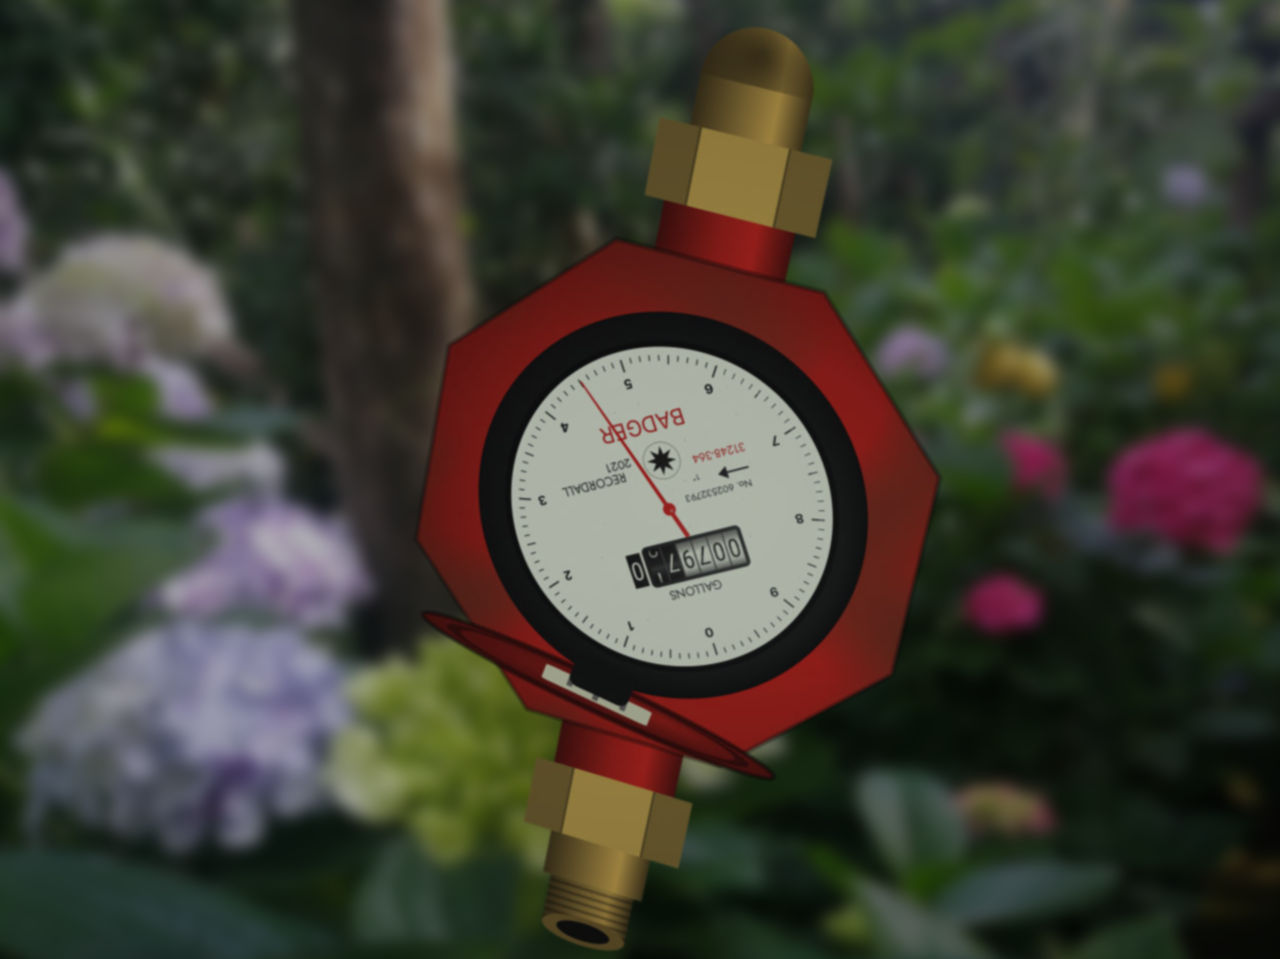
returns 79714.5,gal
